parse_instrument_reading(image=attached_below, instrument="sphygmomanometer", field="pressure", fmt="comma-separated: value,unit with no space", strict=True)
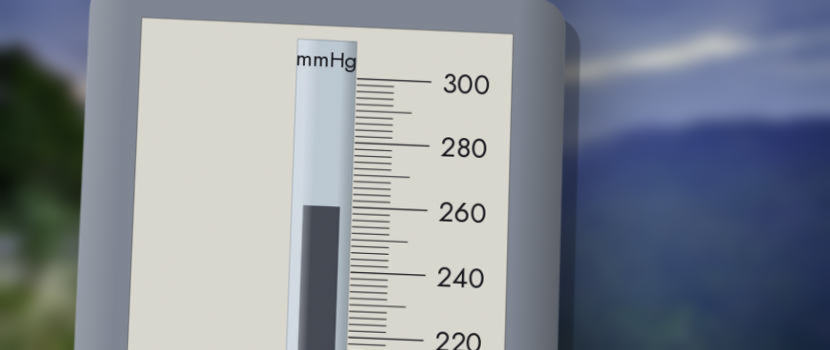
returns 260,mmHg
